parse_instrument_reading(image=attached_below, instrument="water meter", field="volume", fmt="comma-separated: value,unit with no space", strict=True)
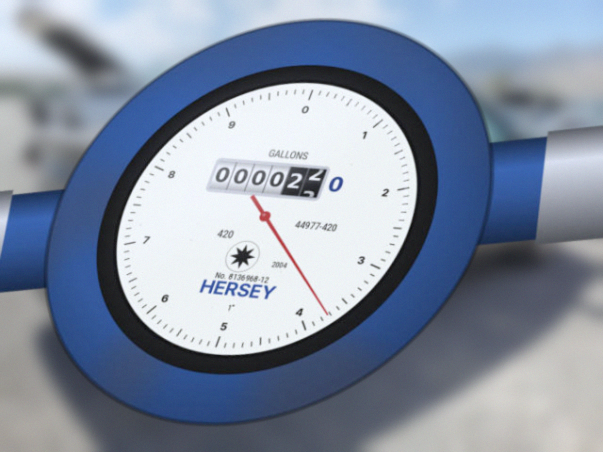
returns 223.7,gal
